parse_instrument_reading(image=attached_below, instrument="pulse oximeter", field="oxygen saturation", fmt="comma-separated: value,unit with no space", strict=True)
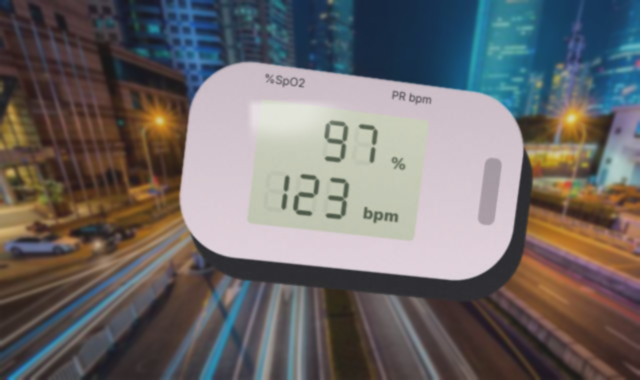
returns 97,%
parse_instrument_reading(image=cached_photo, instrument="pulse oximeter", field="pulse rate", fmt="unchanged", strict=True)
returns 123,bpm
